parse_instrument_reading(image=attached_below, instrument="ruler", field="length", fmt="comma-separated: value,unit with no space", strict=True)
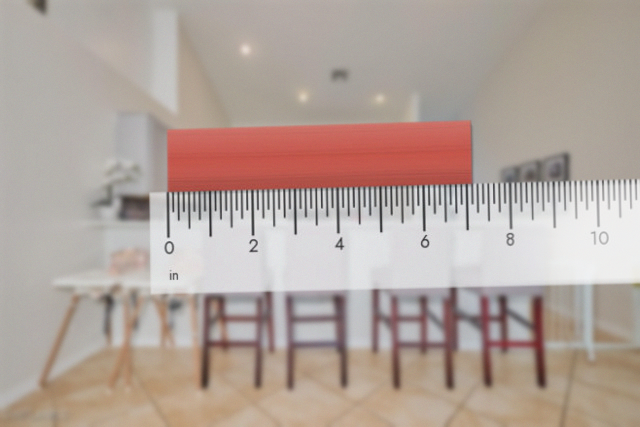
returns 7.125,in
